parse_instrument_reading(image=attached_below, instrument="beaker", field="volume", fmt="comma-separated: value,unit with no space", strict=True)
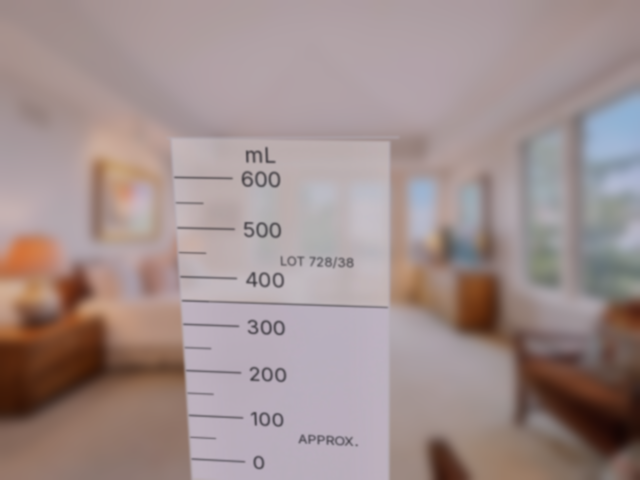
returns 350,mL
